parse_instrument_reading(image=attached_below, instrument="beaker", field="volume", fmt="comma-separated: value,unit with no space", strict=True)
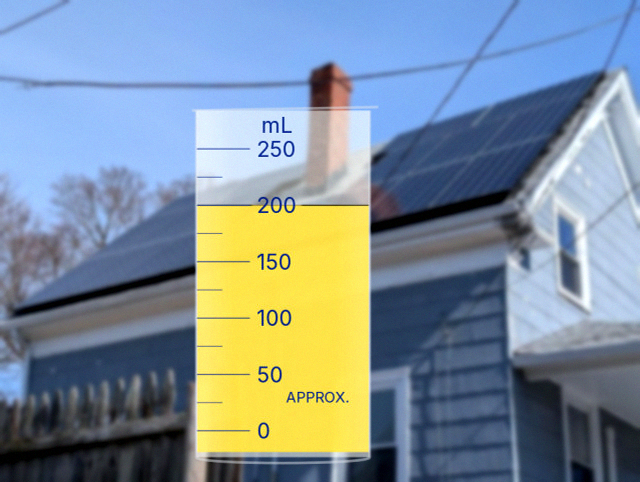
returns 200,mL
